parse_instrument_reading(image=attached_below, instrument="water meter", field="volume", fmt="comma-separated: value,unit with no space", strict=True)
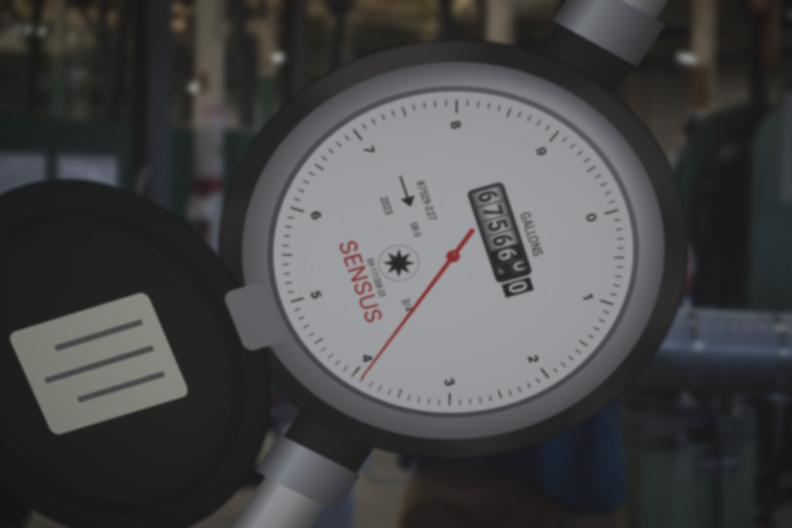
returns 6756603.9,gal
